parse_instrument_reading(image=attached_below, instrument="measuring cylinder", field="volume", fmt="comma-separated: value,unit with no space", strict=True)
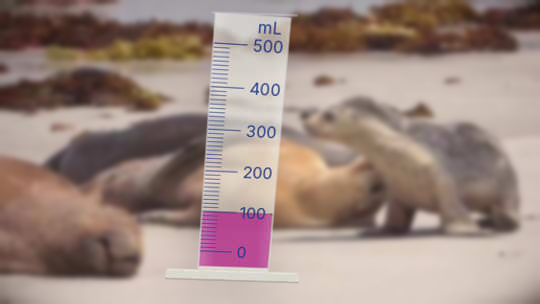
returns 100,mL
